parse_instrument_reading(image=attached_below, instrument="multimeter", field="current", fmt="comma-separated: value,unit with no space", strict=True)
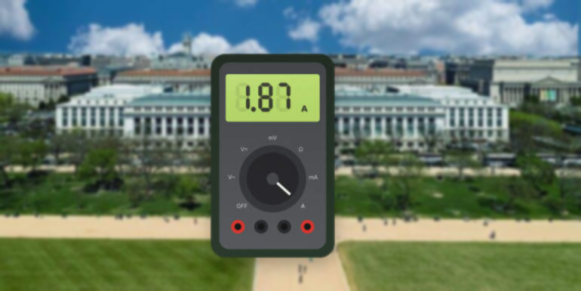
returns 1.87,A
